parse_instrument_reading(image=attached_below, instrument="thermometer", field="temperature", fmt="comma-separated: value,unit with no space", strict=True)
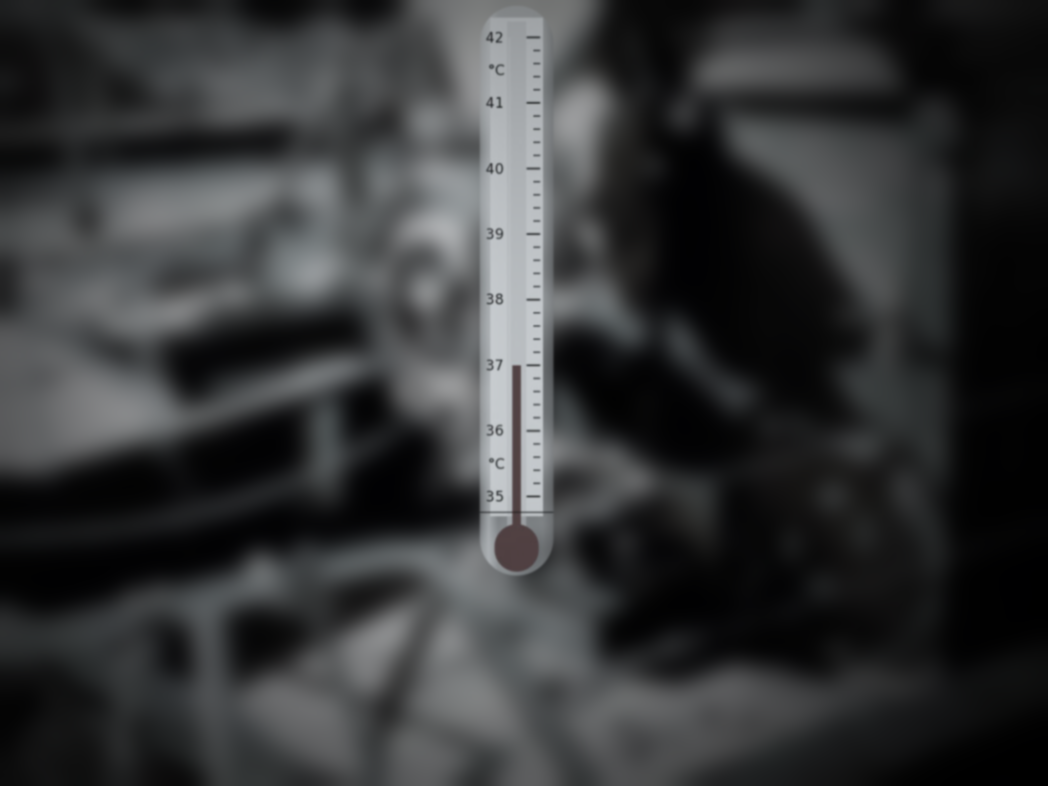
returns 37,°C
